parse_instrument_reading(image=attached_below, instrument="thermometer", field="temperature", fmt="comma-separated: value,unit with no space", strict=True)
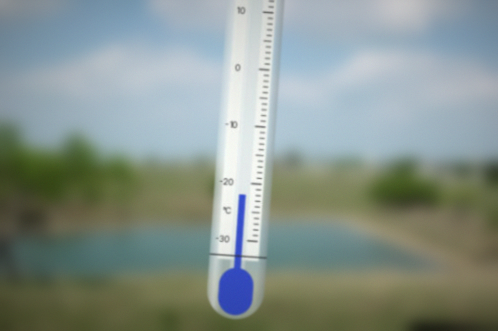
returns -22,°C
